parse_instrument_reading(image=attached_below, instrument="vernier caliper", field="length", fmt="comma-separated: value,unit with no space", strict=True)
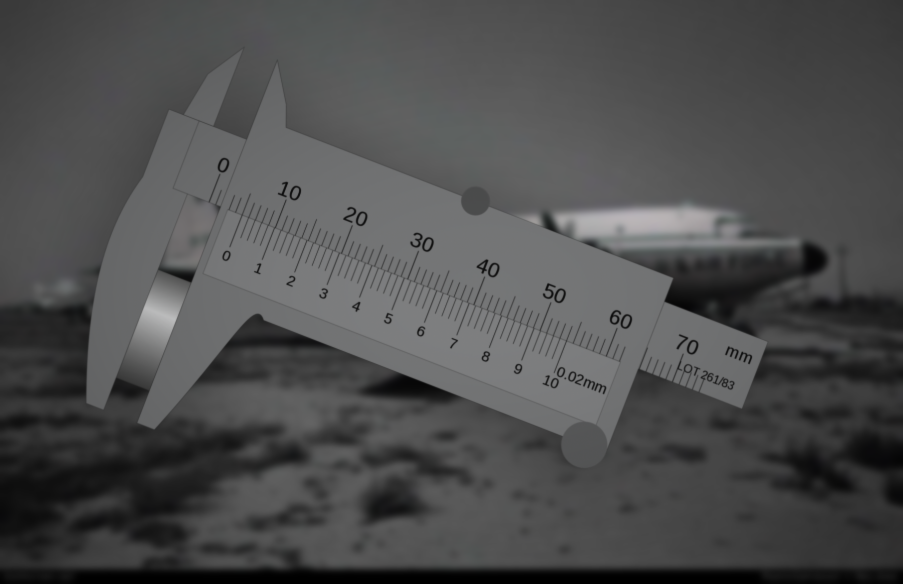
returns 5.0,mm
